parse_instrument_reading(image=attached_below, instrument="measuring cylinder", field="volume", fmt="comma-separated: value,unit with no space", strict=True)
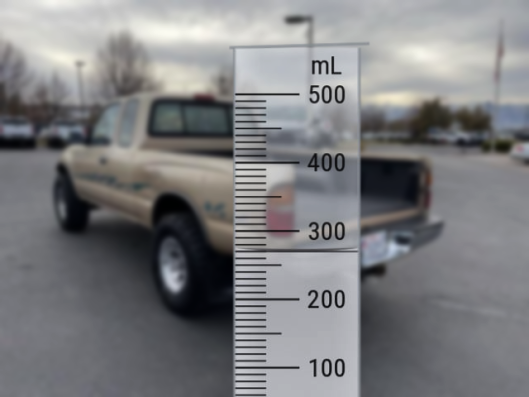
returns 270,mL
